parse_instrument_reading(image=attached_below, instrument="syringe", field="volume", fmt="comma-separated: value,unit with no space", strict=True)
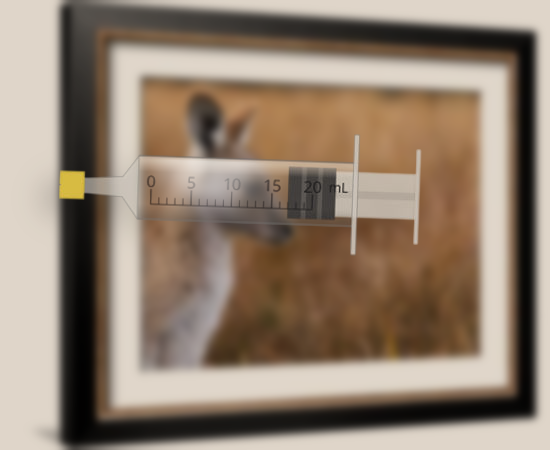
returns 17,mL
